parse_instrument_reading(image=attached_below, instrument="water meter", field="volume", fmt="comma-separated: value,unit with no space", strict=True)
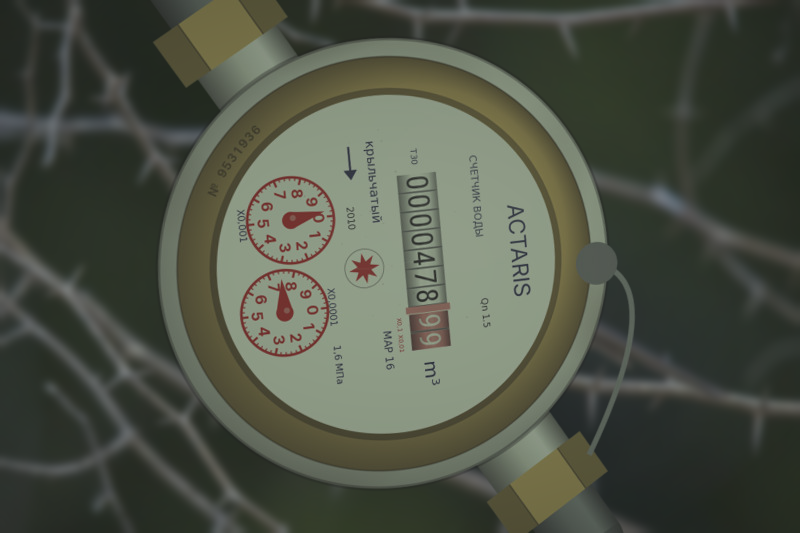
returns 478.9897,m³
